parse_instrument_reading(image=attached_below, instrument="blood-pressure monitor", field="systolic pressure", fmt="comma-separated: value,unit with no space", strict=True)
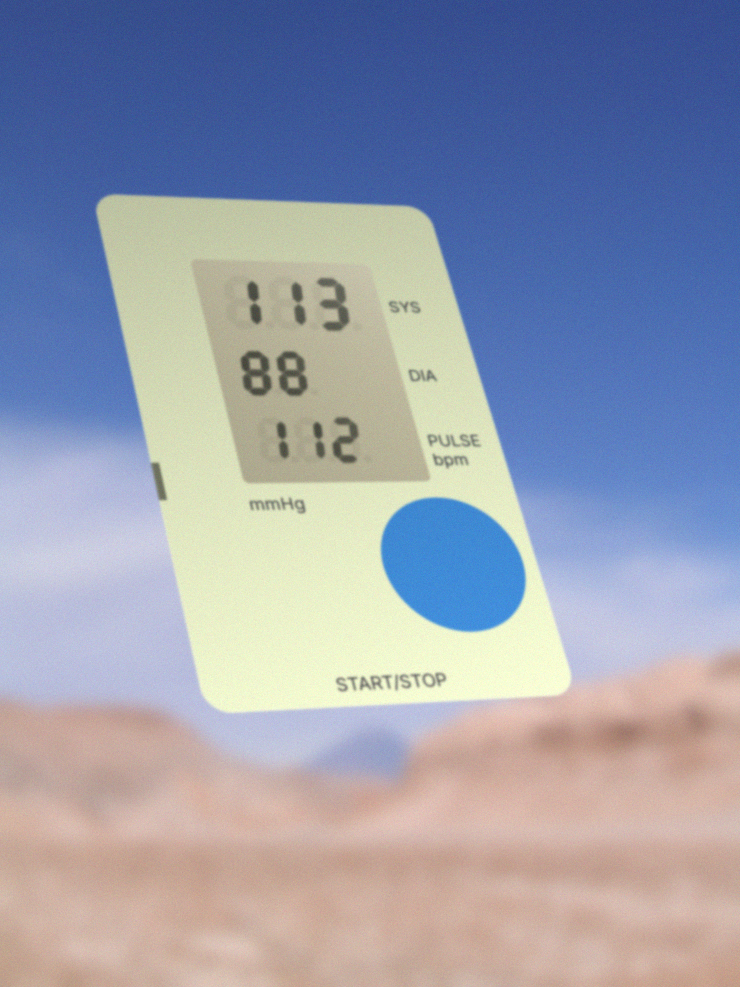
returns 113,mmHg
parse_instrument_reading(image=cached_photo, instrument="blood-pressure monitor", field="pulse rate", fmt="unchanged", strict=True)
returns 112,bpm
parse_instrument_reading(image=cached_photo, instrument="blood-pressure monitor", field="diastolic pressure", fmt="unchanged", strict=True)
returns 88,mmHg
